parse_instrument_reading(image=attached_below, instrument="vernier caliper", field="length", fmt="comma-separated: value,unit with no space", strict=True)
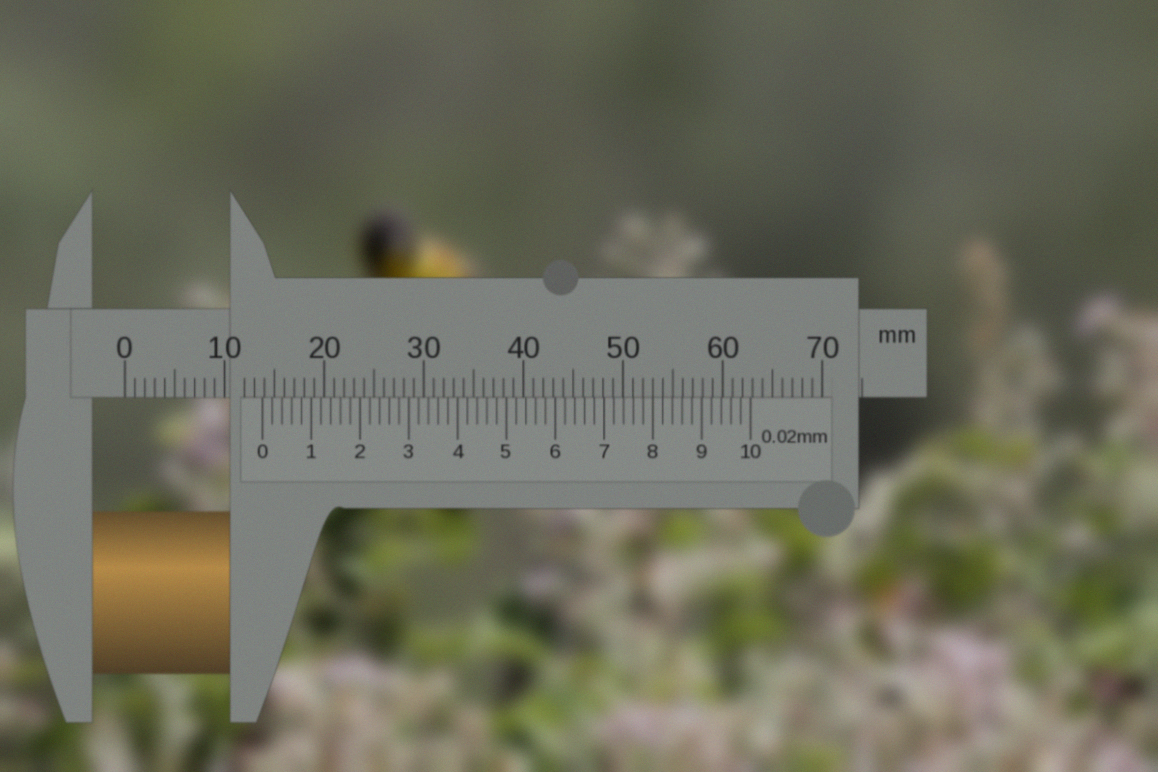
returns 13.8,mm
